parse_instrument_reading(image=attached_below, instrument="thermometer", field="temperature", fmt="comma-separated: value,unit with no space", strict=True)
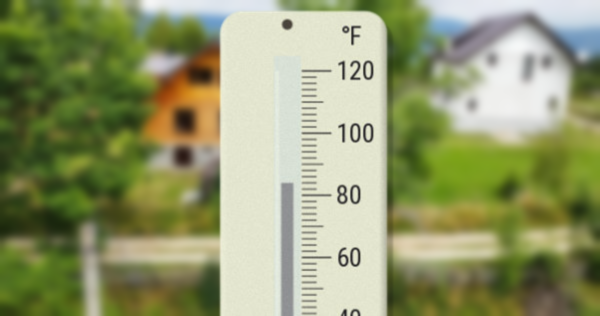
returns 84,°F
